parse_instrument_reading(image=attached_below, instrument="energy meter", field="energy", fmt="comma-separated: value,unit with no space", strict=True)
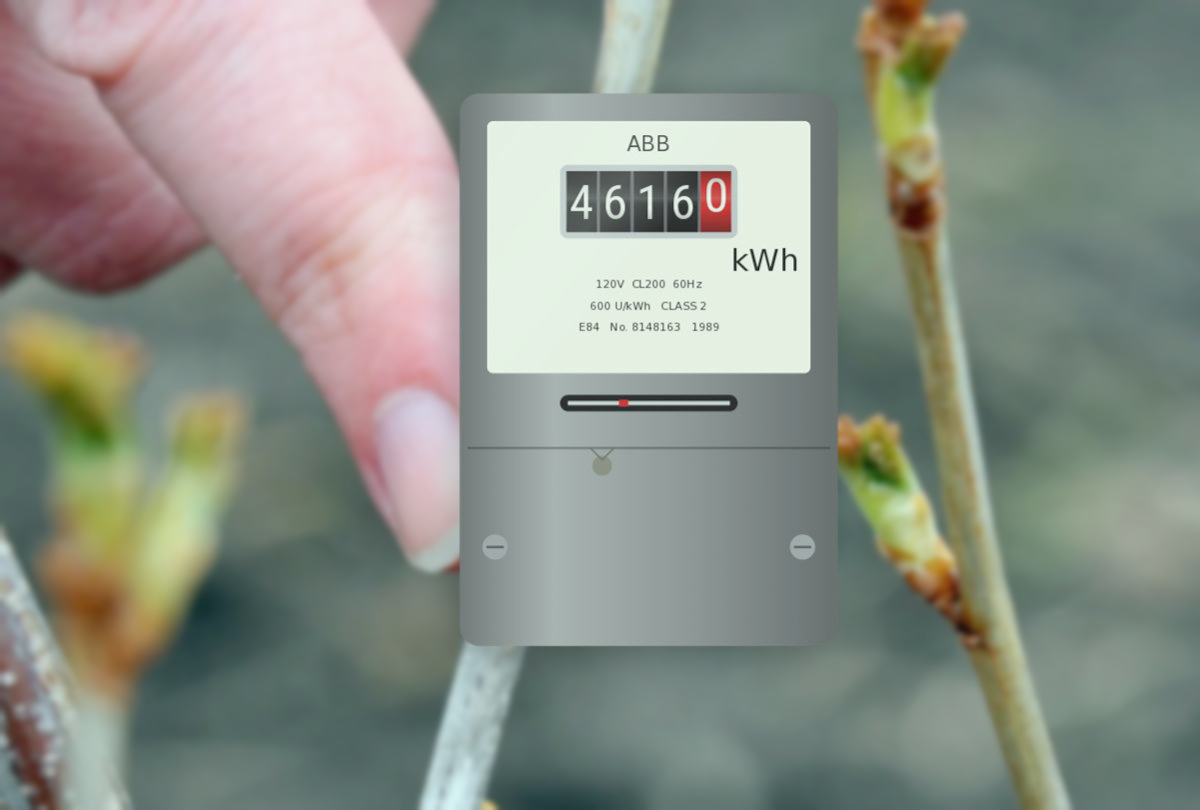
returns 4616.0,kWh
